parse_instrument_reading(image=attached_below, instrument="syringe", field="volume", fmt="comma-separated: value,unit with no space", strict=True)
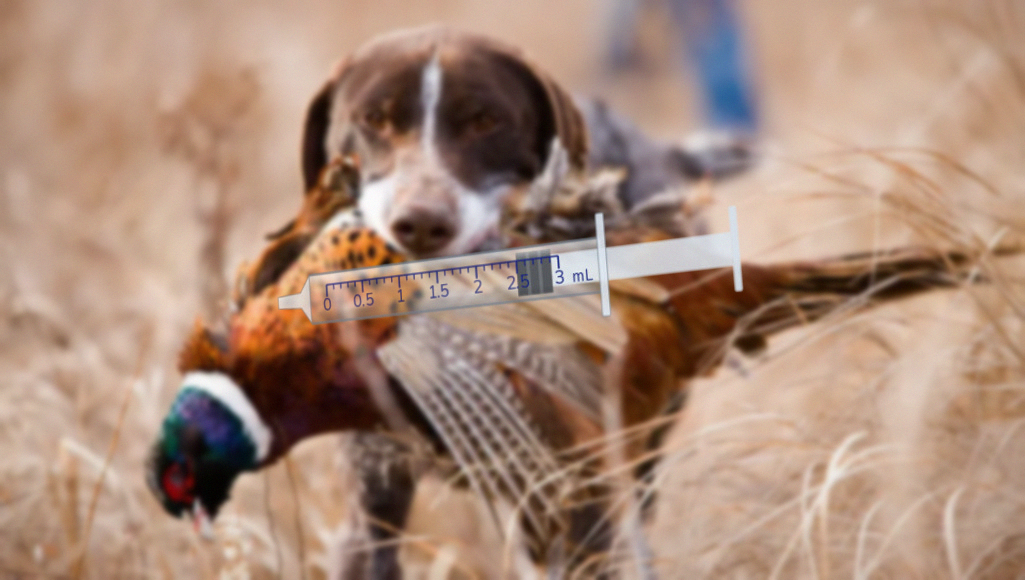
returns 2.5,mL
